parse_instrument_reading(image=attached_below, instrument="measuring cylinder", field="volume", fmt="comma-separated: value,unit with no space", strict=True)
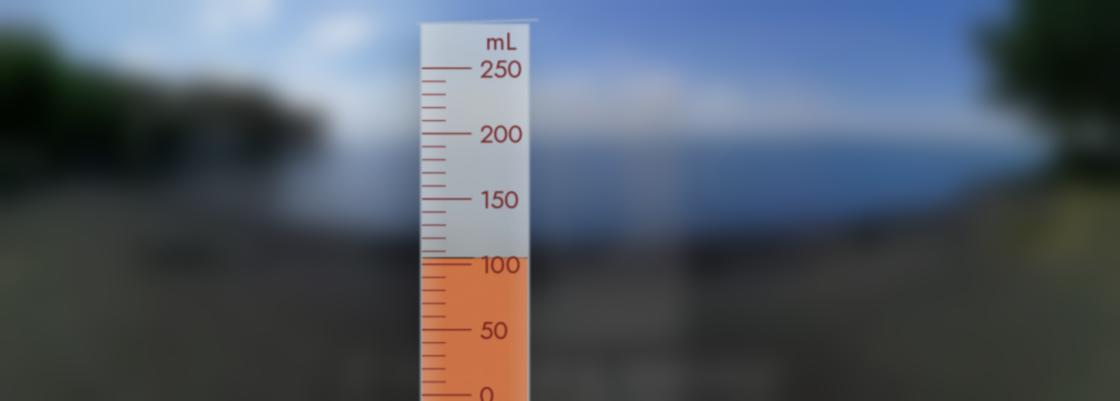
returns 105,mL
